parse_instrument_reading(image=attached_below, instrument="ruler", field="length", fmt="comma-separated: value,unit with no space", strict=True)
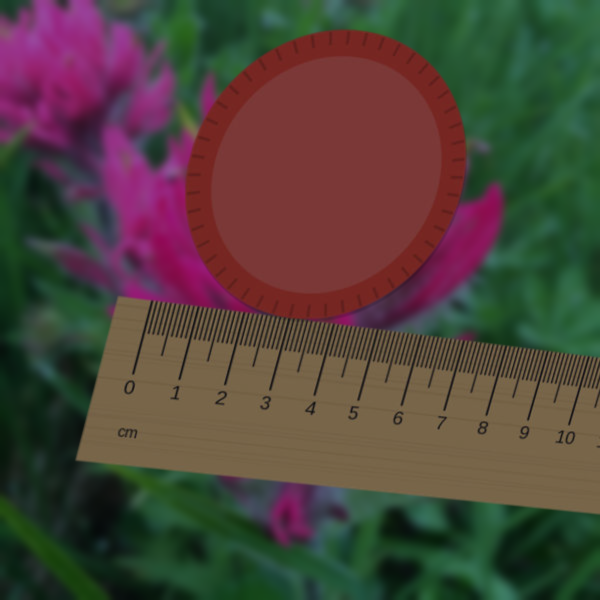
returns 6,cm
